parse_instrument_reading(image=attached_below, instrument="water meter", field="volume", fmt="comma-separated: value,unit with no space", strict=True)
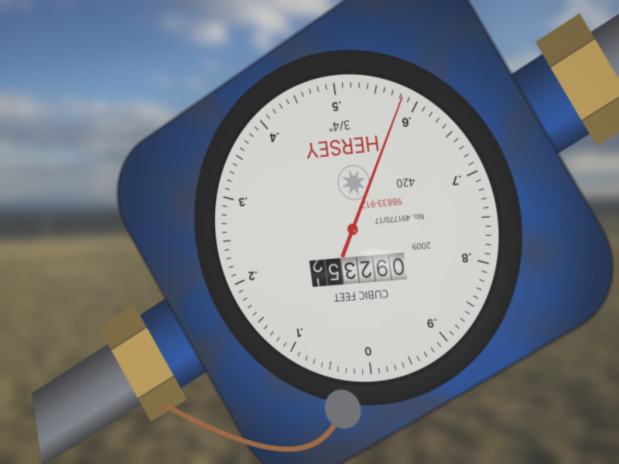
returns 92351.58,ft³
